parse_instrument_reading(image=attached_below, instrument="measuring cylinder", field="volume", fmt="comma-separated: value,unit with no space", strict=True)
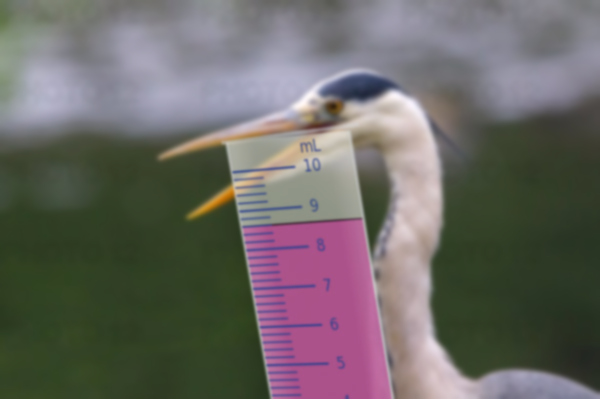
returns 8.6,mL
